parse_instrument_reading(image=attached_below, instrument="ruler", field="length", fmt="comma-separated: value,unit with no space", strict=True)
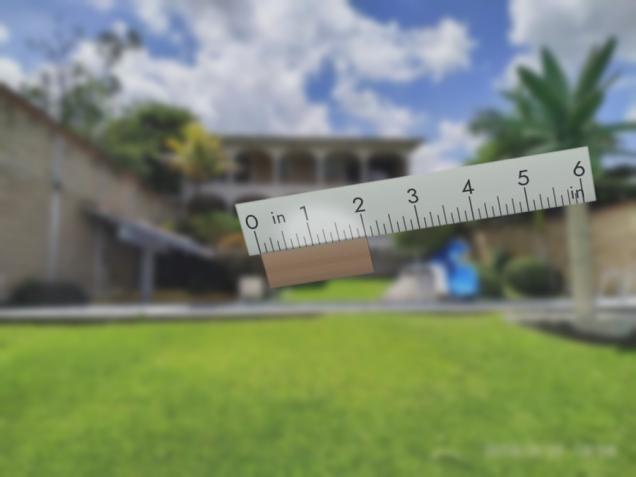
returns 2,in
